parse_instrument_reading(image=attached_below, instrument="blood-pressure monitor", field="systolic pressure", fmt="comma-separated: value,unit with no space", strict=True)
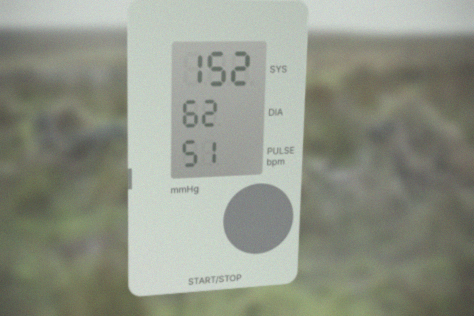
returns 152,mmHg
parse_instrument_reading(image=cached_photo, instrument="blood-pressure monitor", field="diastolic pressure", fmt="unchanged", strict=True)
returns 62,mmHg
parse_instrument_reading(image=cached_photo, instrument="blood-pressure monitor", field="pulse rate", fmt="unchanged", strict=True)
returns 51,bpm
